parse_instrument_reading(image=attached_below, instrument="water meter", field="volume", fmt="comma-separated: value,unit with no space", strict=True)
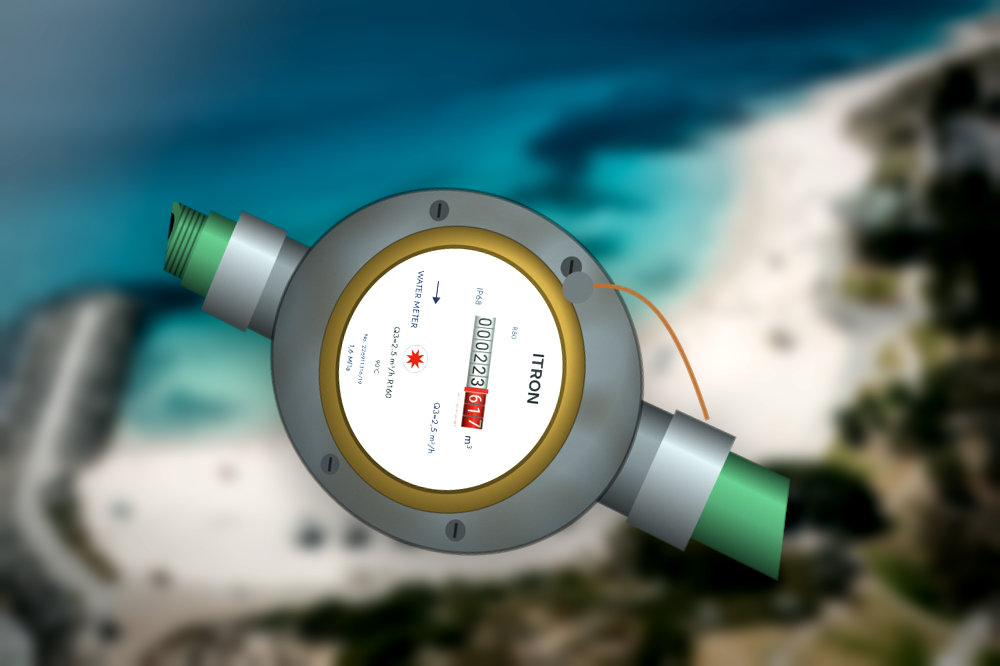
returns 223.617,m³
